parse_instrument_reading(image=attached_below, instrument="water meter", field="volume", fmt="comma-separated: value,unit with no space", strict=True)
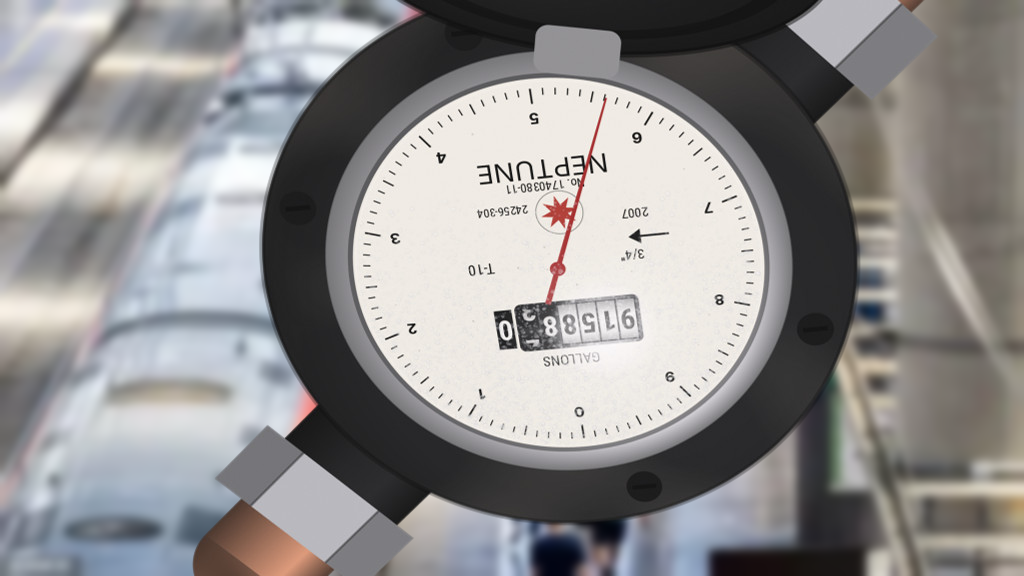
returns 9158825.6,gal
